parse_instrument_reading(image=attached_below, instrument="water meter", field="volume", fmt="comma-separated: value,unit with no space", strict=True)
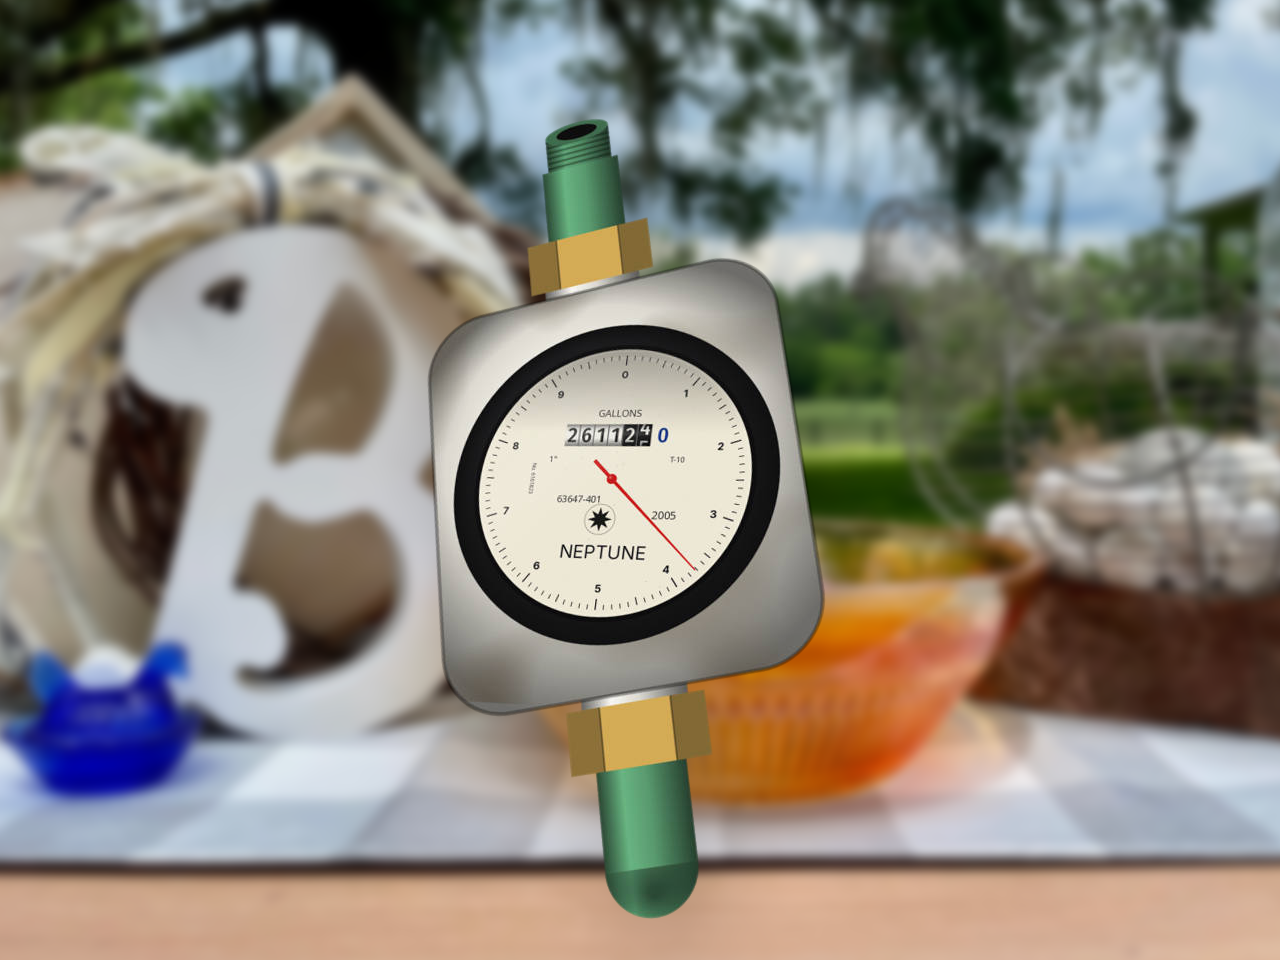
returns 2611243.7,gal
